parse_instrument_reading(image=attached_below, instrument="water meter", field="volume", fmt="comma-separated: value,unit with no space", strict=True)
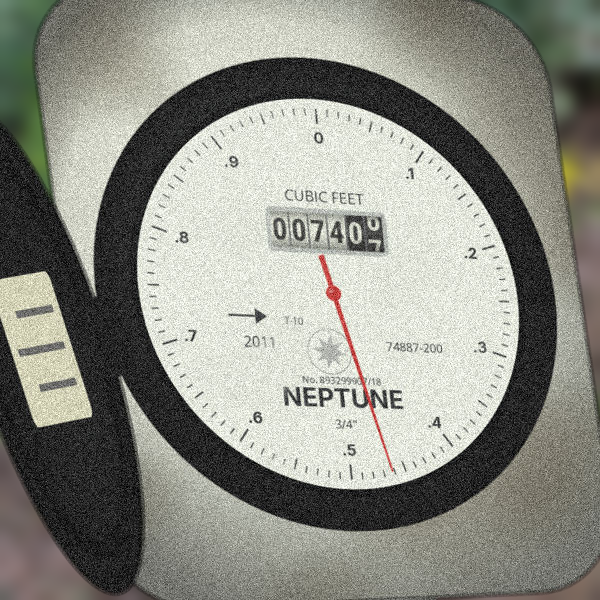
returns 7406.46,ft³
